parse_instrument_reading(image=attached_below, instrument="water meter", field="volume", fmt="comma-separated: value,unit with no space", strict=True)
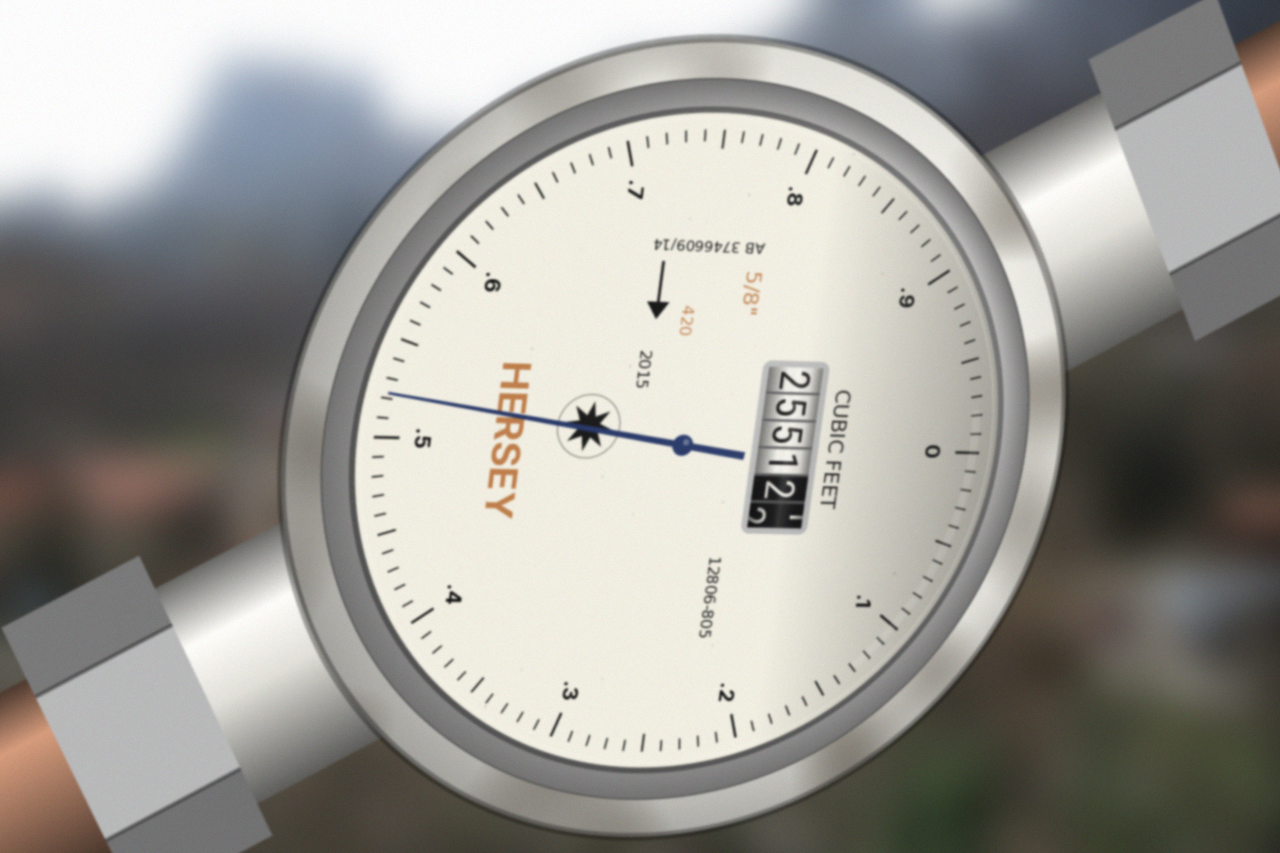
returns 255121.52,ft³
